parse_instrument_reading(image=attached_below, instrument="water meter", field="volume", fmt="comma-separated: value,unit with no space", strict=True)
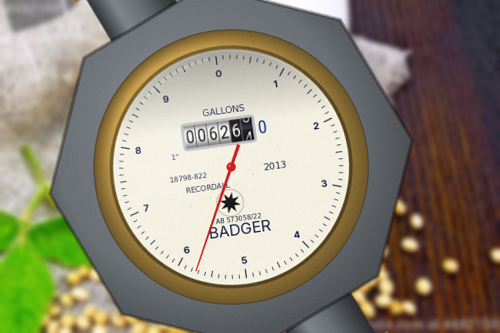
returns 62635.7,gal
